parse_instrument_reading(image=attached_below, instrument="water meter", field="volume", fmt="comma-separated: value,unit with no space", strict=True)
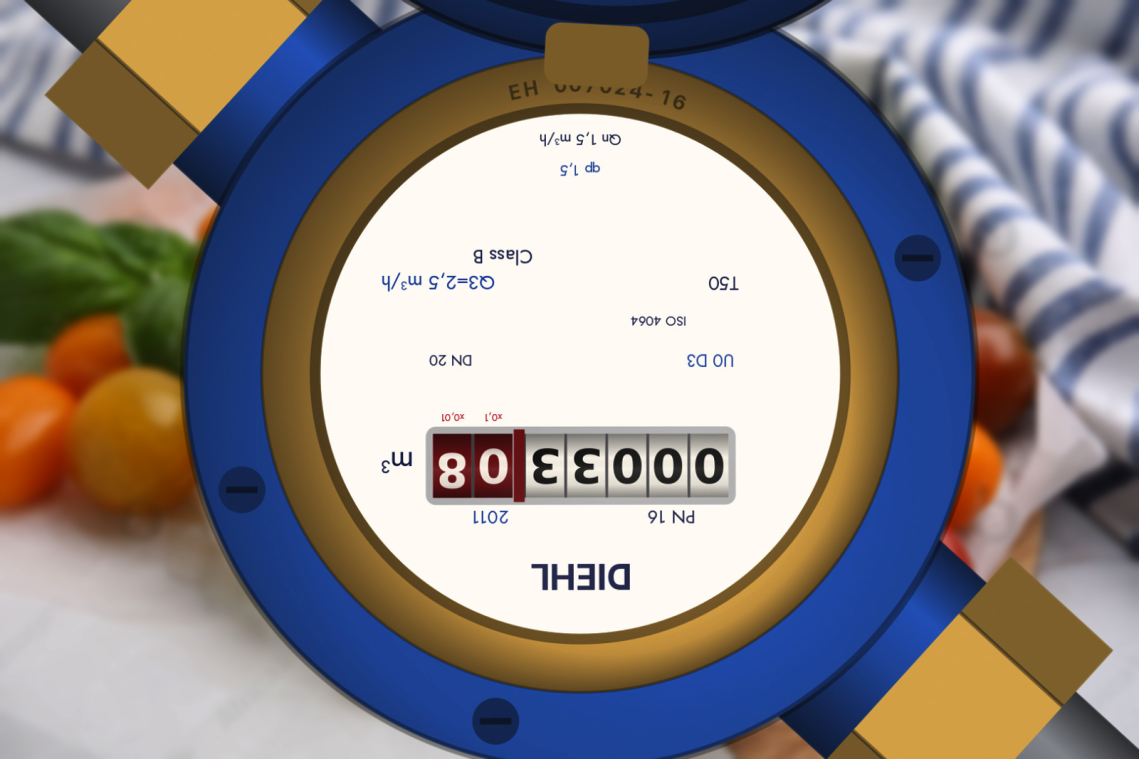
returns 33.08,m³
